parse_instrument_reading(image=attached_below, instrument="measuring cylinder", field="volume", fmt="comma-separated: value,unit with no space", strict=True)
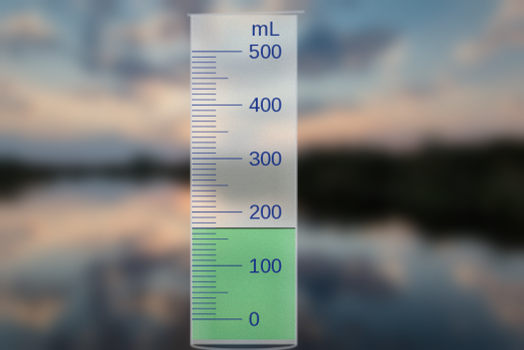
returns 170,mL
